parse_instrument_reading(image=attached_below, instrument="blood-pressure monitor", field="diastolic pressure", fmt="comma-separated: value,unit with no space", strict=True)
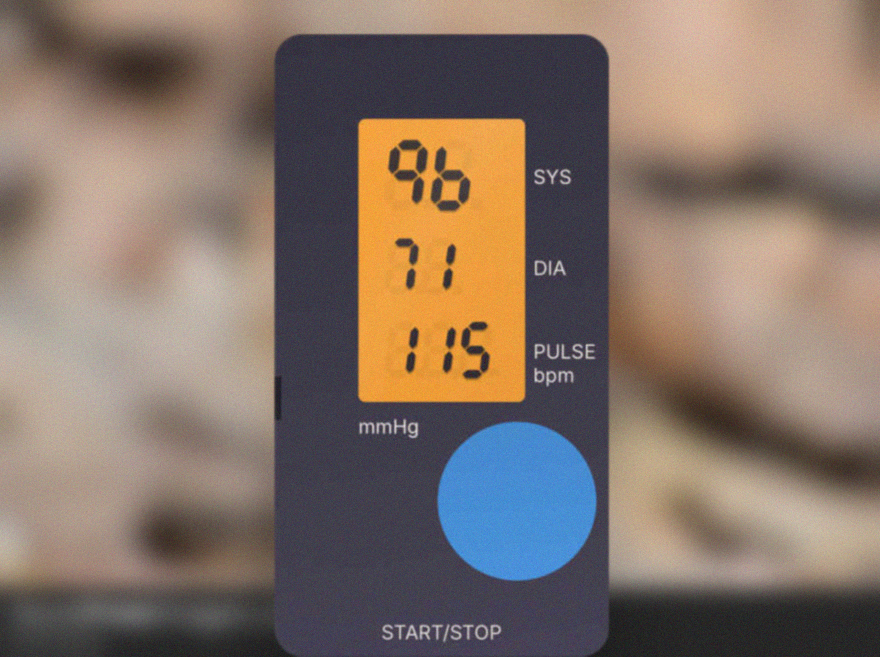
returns 71,mmHg
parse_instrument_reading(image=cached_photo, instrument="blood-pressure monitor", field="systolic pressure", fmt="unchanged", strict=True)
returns 96,mmHg
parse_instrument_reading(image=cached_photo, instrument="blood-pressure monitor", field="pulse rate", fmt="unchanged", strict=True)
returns 115,bpm
